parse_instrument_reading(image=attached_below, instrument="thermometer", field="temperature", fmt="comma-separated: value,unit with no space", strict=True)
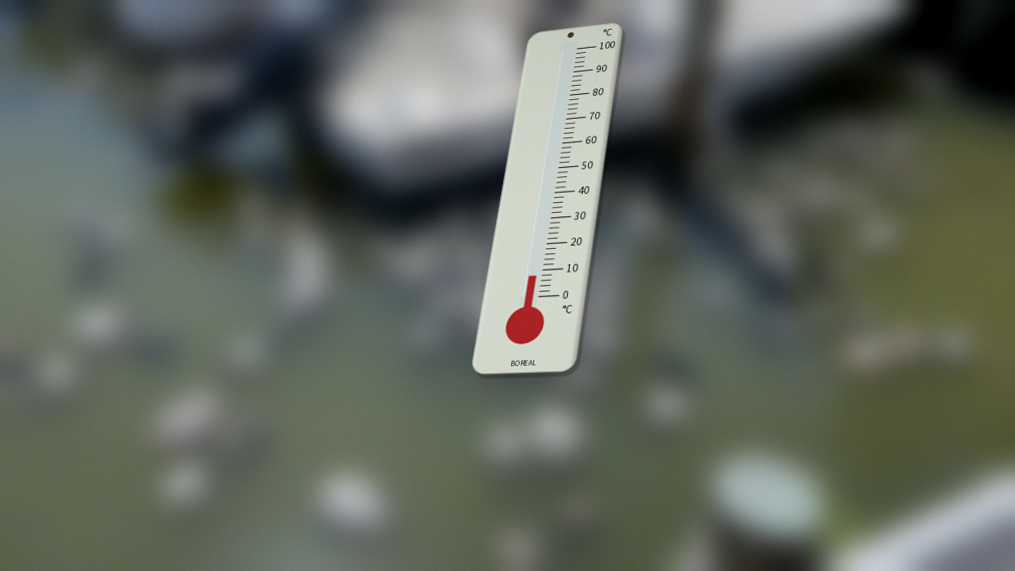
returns 8,°C
